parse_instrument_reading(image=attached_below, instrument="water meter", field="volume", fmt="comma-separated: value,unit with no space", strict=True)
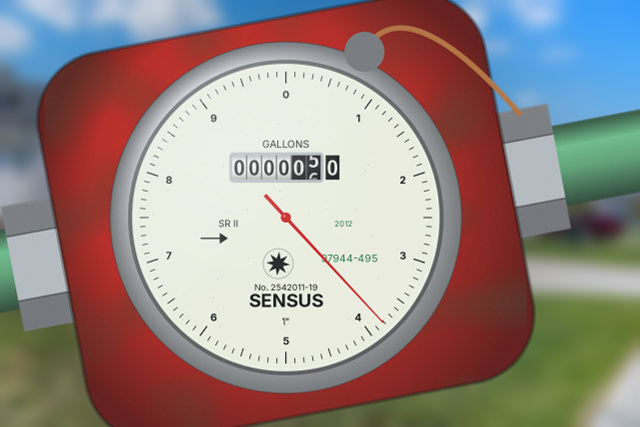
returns 53.8,gal
